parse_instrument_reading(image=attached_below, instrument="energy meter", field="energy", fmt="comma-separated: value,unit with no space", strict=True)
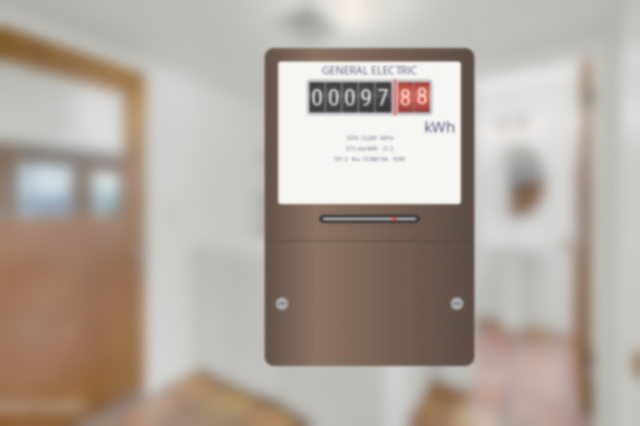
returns 97.88,kWh
